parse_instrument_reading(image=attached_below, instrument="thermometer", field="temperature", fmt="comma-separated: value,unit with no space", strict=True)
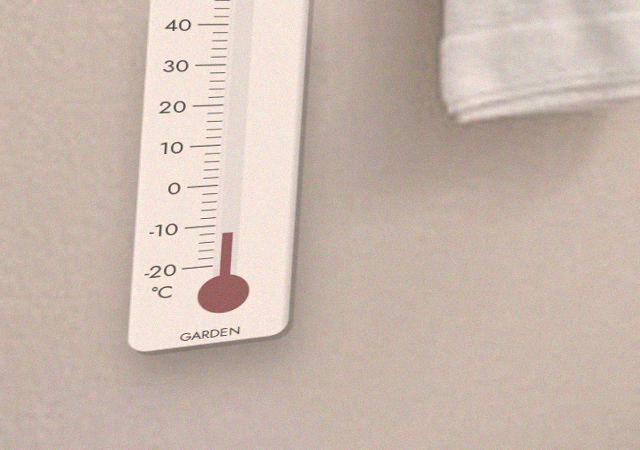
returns -12,°C
